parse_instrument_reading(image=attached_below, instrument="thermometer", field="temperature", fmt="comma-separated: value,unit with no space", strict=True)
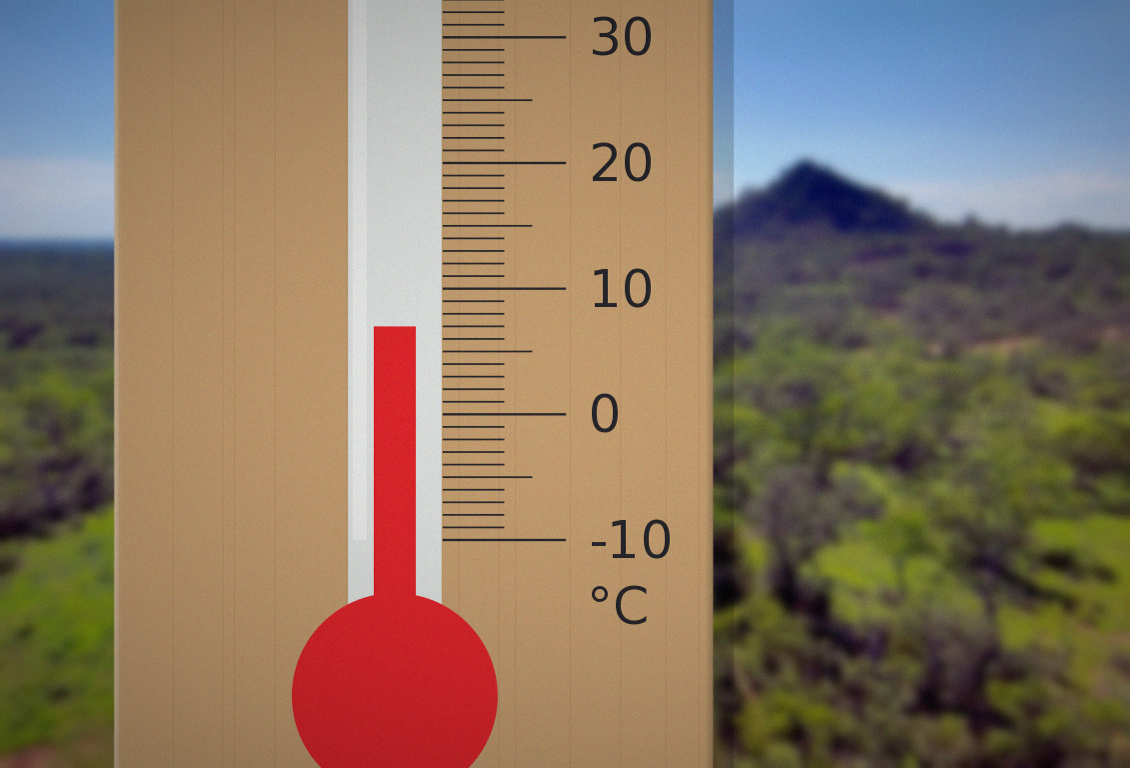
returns 7,°C
